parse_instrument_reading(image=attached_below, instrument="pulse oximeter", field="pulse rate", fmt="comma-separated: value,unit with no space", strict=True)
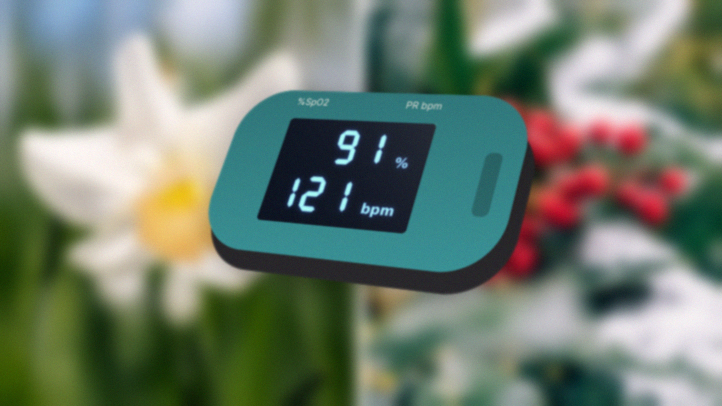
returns 121,bpm
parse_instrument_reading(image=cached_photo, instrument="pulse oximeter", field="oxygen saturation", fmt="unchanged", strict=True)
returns 91,%
